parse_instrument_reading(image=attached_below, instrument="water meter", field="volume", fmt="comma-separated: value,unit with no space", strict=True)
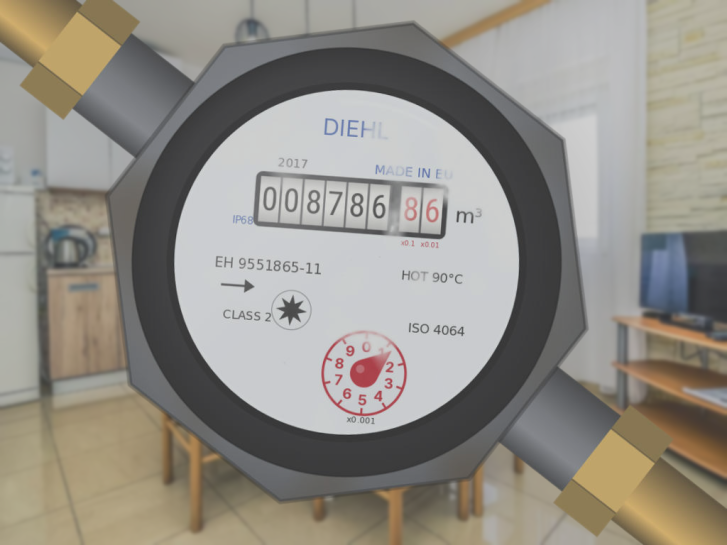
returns 8786.861,m³
